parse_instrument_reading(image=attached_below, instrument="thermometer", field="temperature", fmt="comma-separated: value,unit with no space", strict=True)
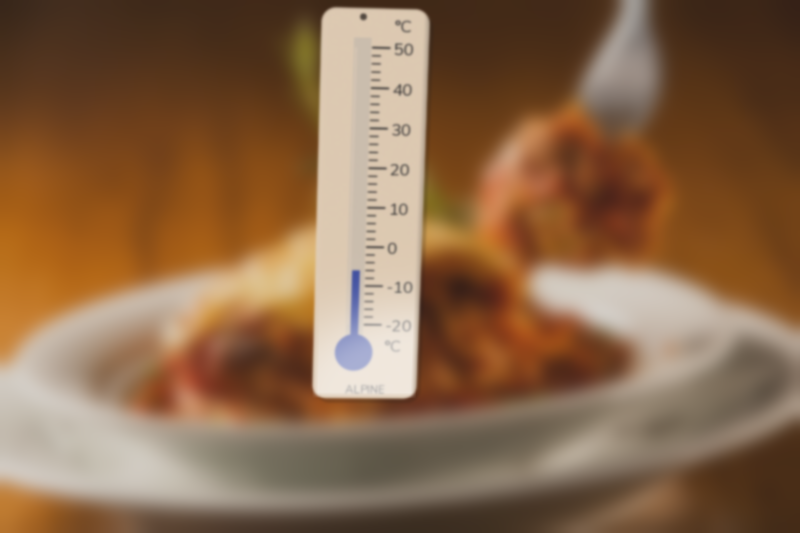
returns -6,°C
